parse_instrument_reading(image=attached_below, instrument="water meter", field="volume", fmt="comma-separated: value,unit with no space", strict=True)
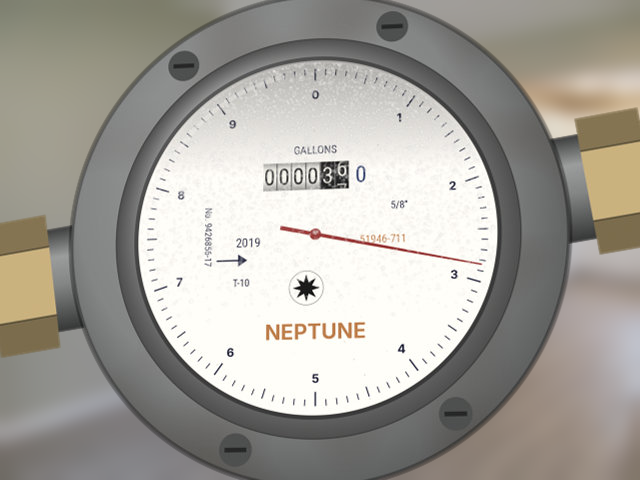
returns 362.8,gal
